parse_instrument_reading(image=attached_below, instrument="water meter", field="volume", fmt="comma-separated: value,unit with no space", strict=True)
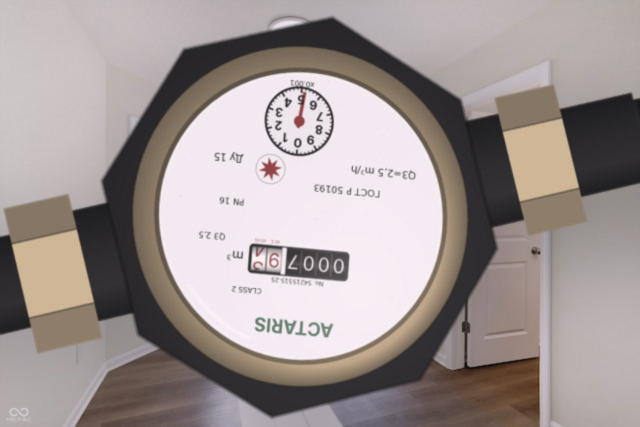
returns 7.935,m³
